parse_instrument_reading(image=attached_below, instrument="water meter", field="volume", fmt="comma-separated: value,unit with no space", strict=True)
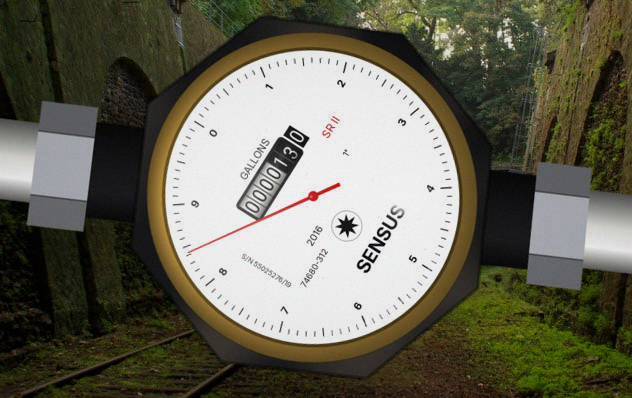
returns 128.4,gal
